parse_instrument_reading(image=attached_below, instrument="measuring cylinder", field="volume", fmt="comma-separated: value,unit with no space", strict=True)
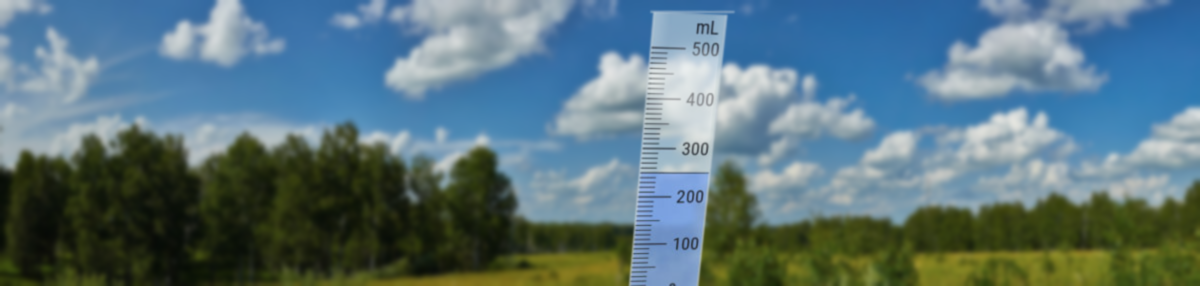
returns 250,mL
